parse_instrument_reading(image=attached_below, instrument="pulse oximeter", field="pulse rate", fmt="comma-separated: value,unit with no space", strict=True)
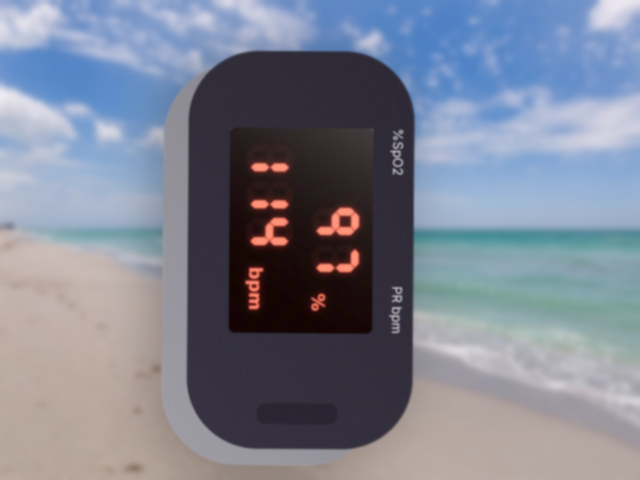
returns 114,bpm
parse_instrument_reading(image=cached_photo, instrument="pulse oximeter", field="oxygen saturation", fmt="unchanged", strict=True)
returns 97,%
